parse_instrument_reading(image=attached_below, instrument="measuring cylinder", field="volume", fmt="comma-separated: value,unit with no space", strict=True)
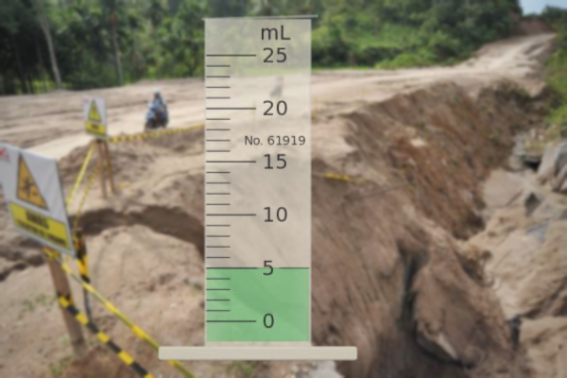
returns 5,mL
